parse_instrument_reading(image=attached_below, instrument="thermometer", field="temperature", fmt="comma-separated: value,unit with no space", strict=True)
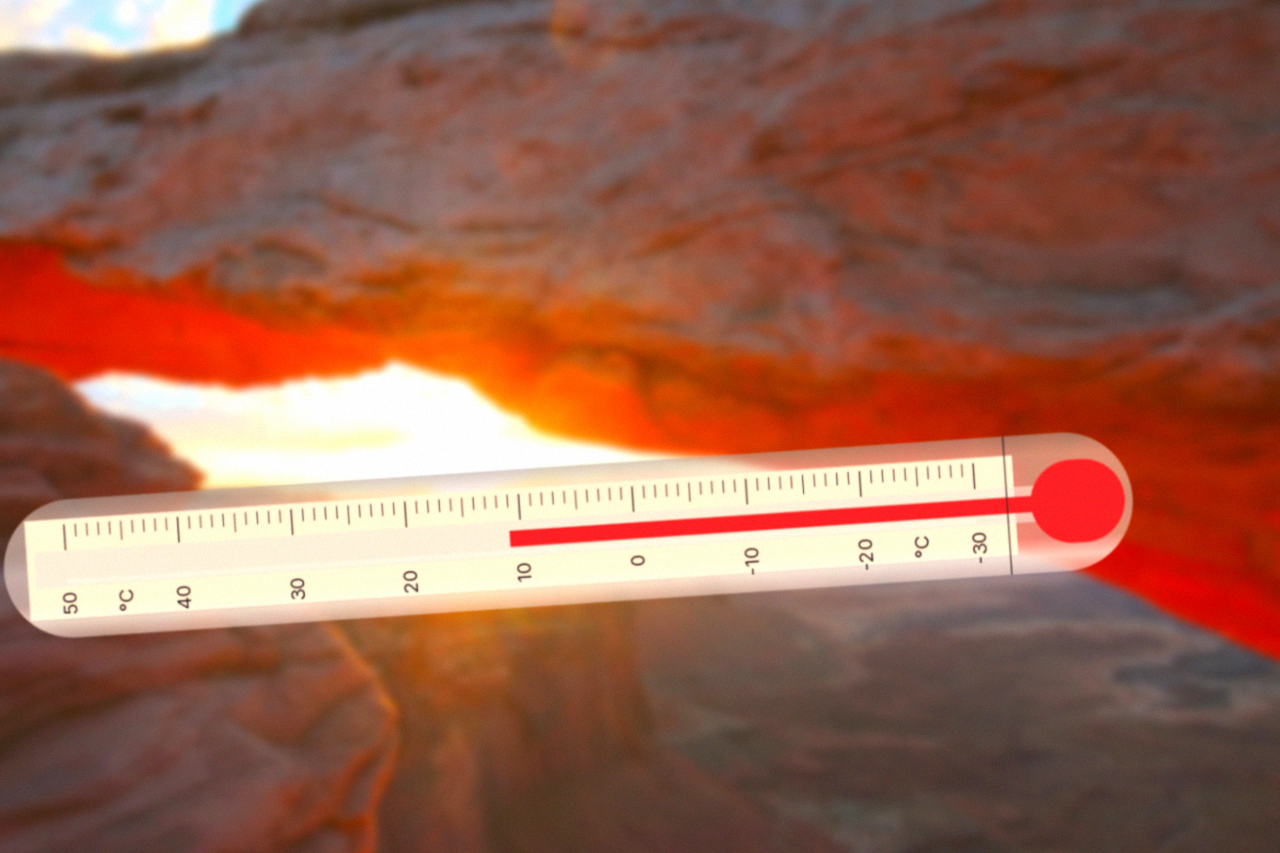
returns 11,°C
